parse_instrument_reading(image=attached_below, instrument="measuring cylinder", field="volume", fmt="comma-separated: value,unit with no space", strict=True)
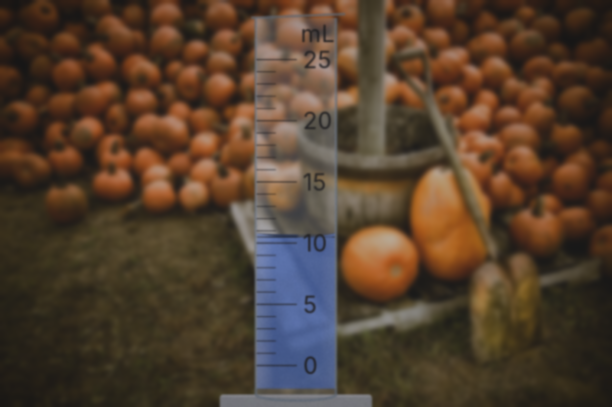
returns 10.5,mL
